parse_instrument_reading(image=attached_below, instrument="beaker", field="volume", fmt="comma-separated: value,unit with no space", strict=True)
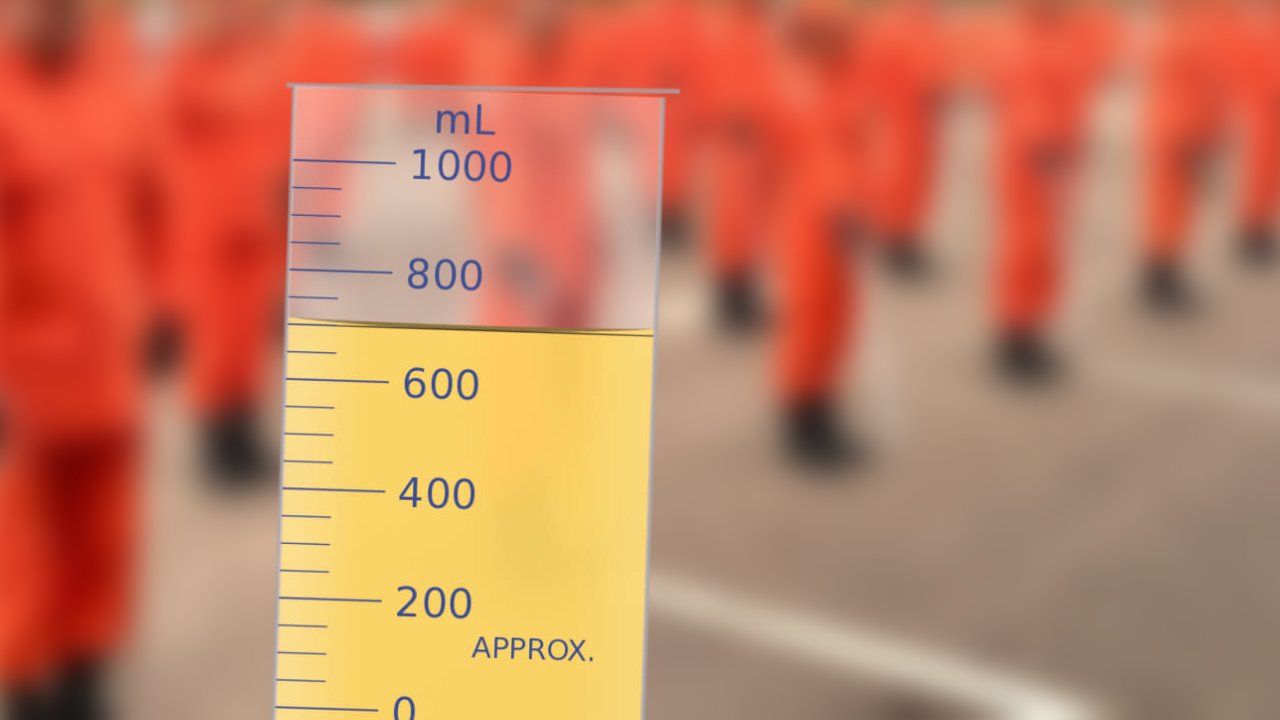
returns 700,mL
